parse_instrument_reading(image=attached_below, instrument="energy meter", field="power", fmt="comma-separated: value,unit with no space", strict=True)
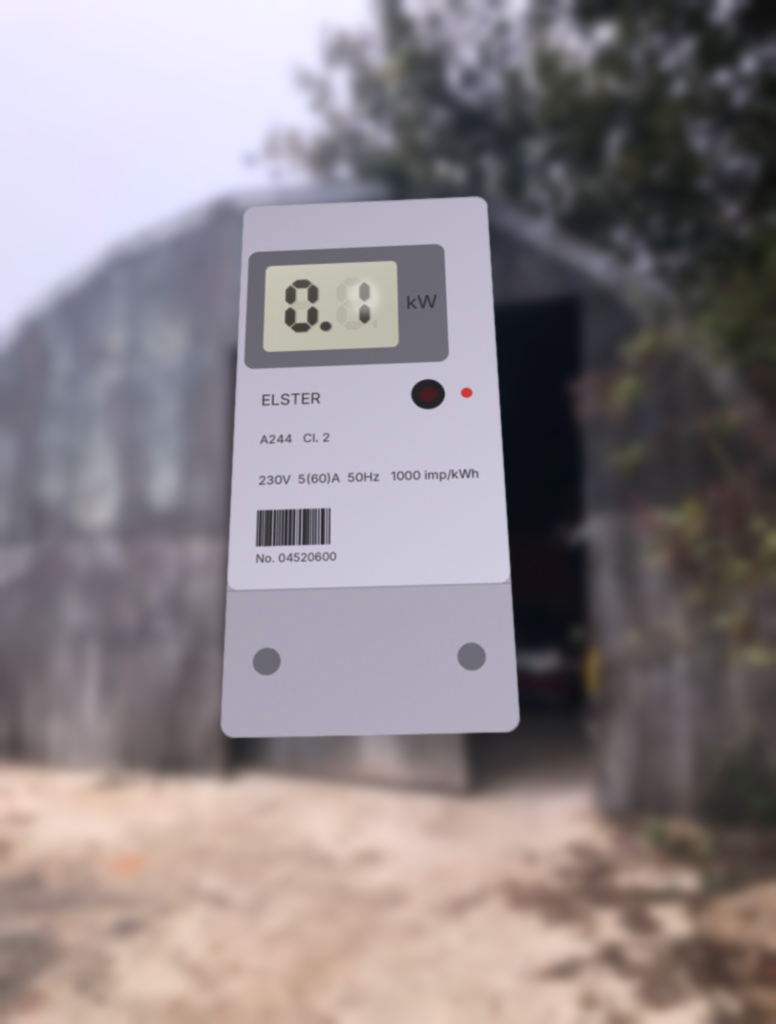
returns 0.1,kW
